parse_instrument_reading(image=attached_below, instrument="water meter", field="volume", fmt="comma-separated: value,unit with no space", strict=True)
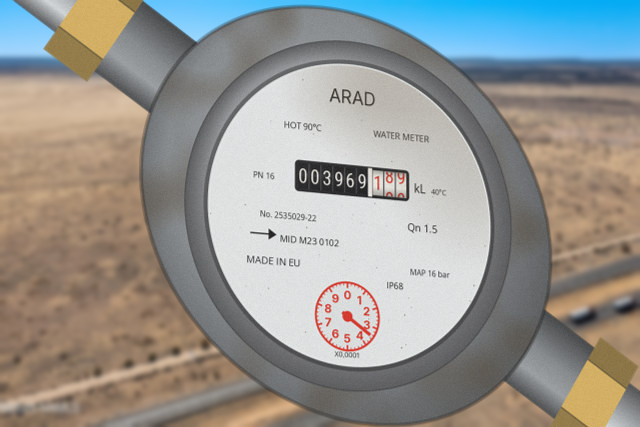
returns 3969.1893,kL
